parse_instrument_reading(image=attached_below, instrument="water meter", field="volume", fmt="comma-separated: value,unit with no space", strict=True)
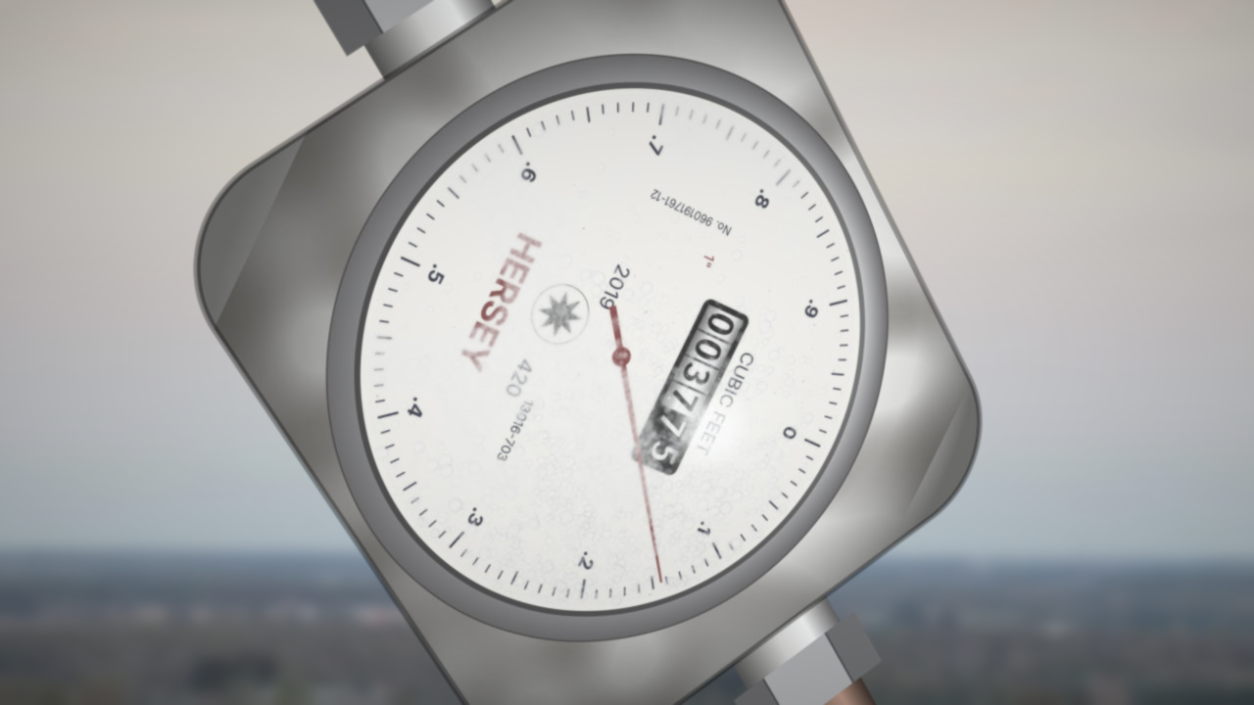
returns 3775.14,ft³
